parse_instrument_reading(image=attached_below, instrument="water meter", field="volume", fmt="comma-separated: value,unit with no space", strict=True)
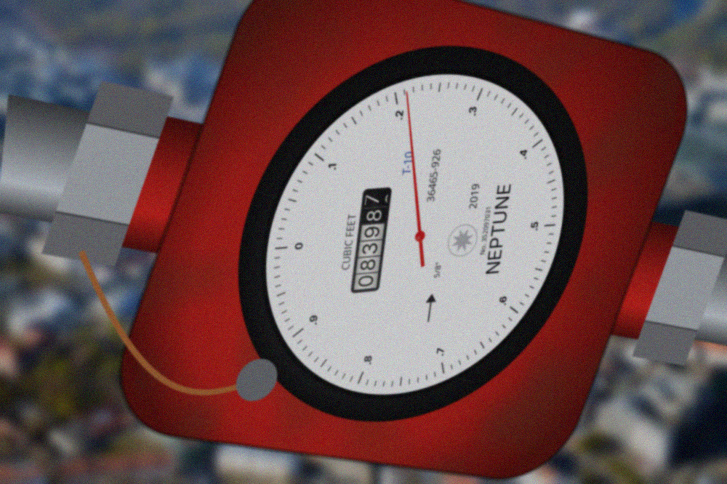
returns 83987.21,ft³
